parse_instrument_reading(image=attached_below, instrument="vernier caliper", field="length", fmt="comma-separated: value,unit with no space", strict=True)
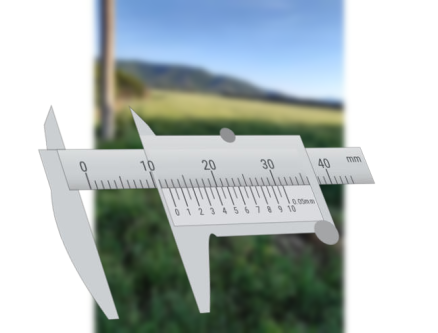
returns 12.2,mm
